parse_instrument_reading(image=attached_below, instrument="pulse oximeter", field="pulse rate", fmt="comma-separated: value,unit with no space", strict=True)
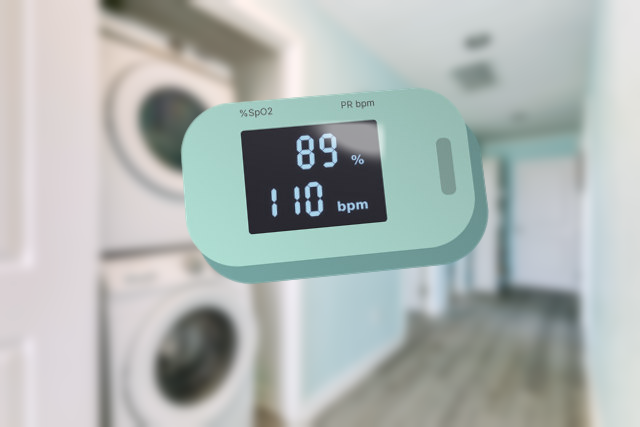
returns 110,bpm
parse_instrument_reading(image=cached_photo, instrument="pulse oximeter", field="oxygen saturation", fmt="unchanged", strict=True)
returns 89,%
